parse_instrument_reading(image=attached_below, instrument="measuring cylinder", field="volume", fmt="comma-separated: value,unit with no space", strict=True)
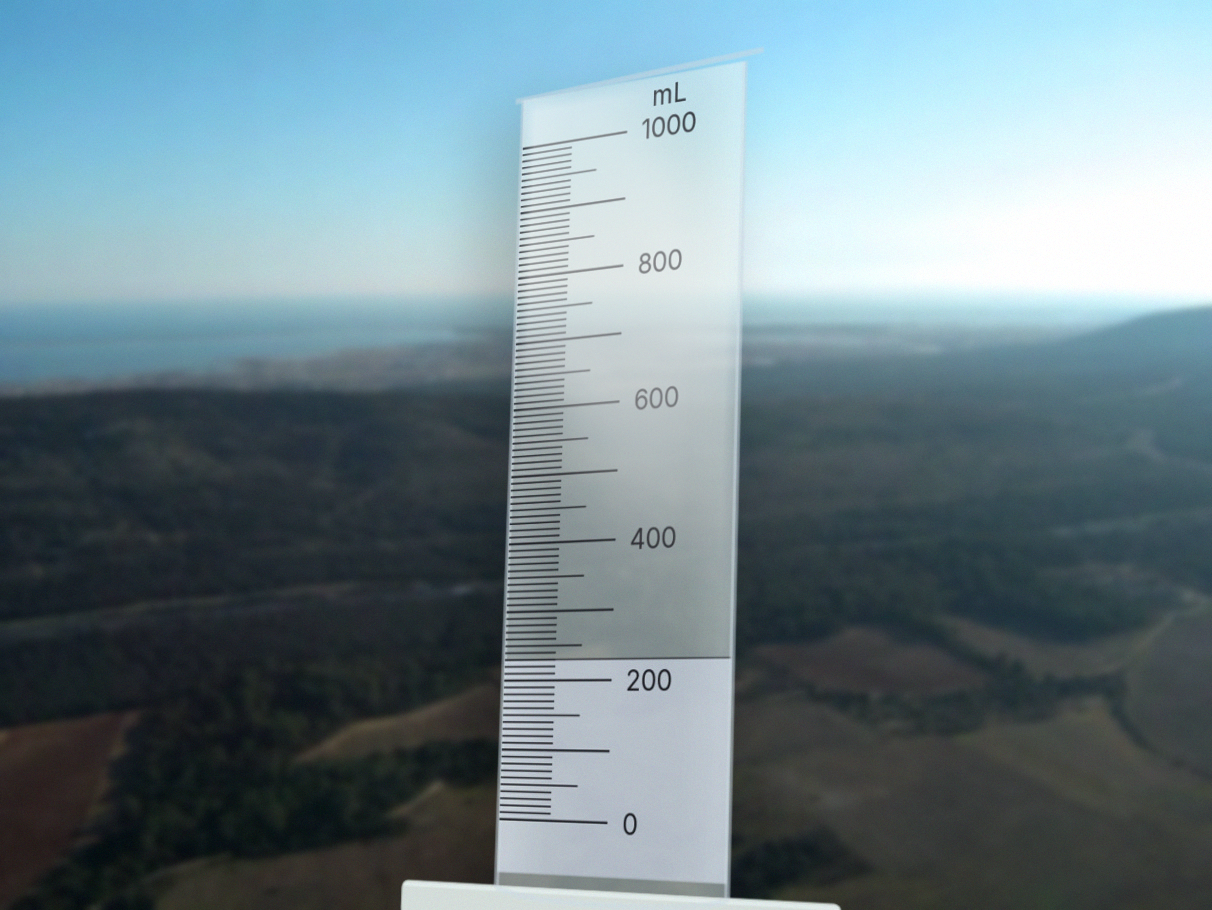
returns 230,mL
